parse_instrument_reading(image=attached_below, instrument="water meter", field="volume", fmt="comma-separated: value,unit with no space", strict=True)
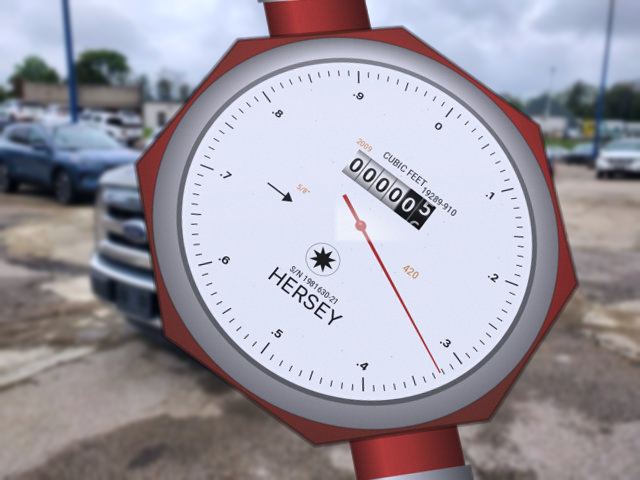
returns 5.32,ft³
